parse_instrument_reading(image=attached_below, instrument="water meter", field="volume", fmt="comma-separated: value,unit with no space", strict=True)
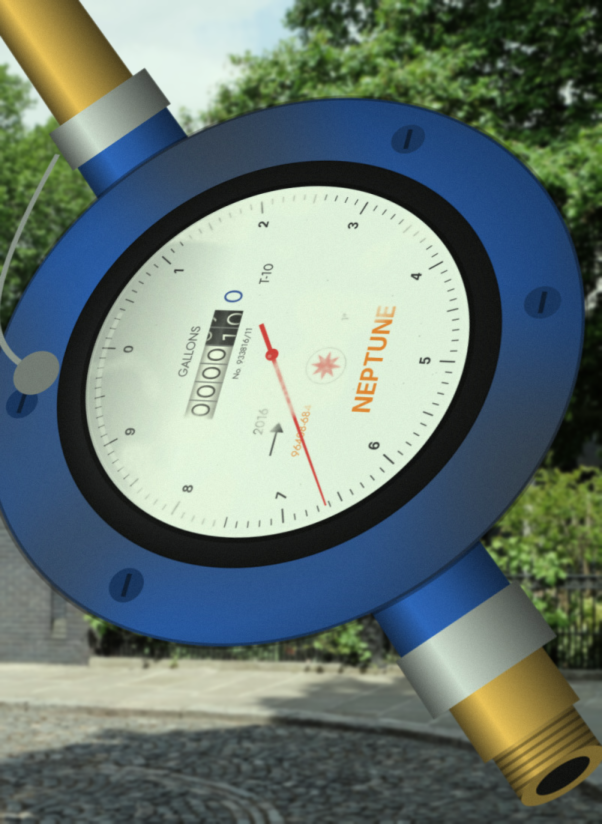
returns 96.6,gal
